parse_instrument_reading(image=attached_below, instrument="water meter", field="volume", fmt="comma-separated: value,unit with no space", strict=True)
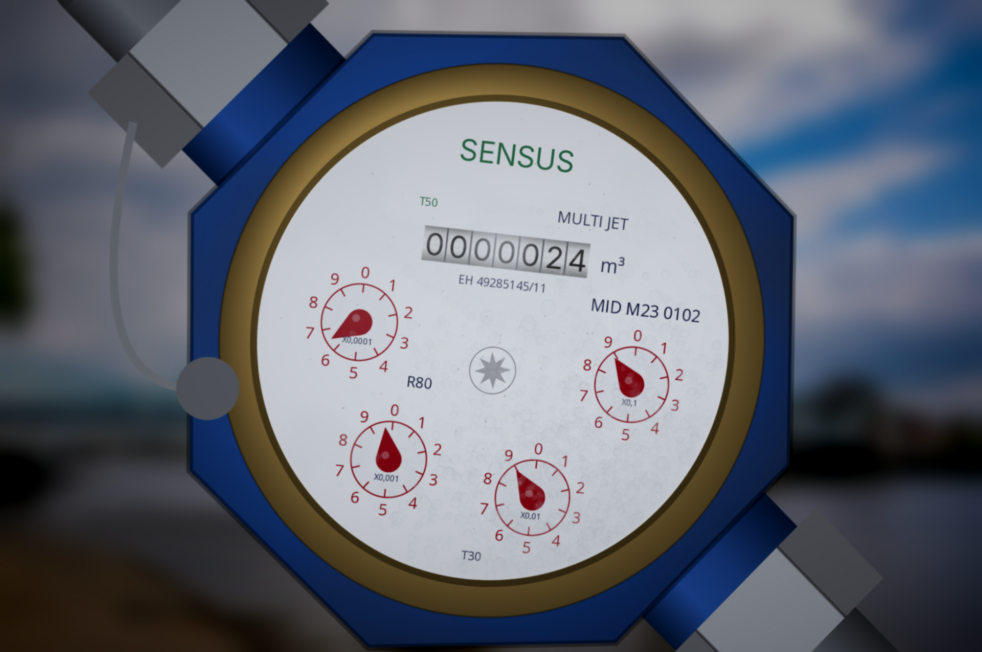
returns 24.8896,m³
